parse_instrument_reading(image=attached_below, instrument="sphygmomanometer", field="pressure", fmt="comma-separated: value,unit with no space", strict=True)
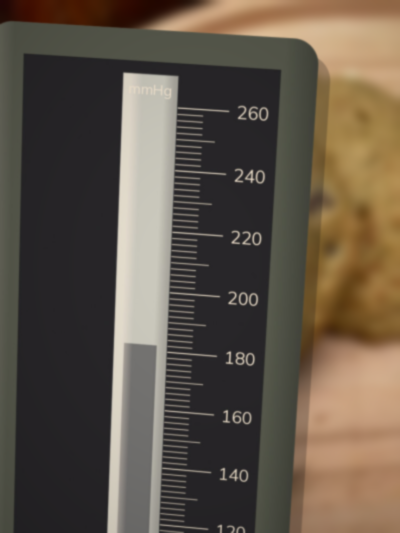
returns 182,mmHg
